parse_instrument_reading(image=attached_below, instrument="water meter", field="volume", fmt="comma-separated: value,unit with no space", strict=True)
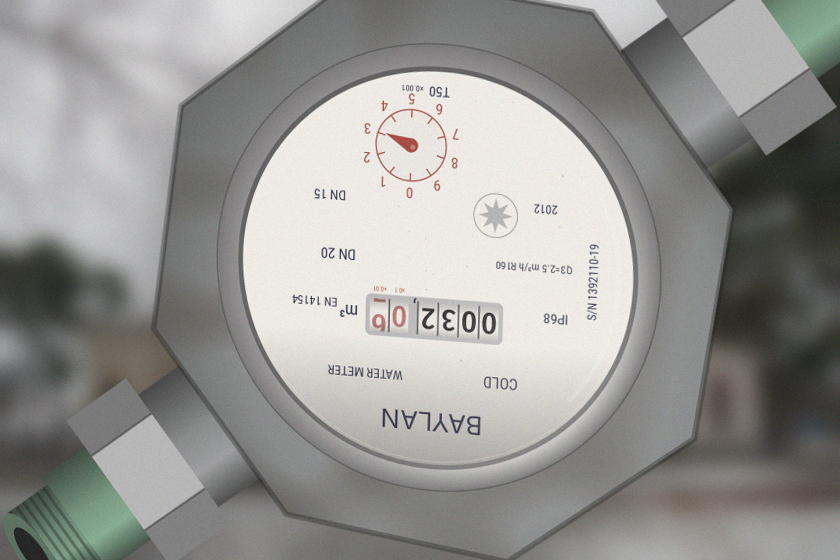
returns 32.063,m³
